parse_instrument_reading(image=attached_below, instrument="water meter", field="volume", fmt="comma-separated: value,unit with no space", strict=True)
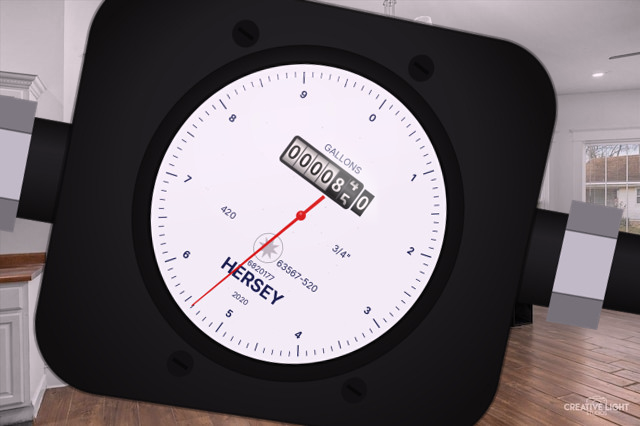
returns 845.4,gal
